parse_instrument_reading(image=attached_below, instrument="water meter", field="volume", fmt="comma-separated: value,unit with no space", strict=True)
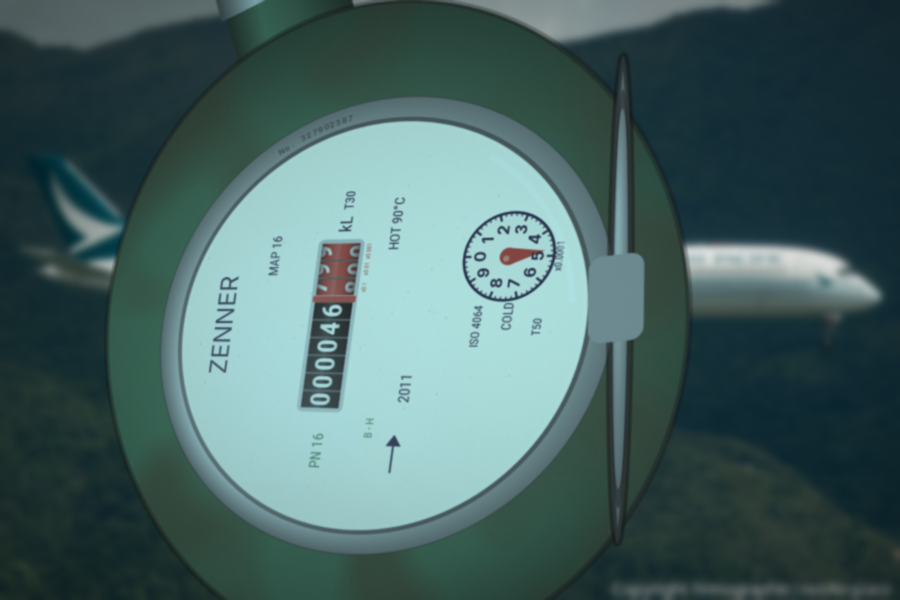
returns 46.7994,kL
